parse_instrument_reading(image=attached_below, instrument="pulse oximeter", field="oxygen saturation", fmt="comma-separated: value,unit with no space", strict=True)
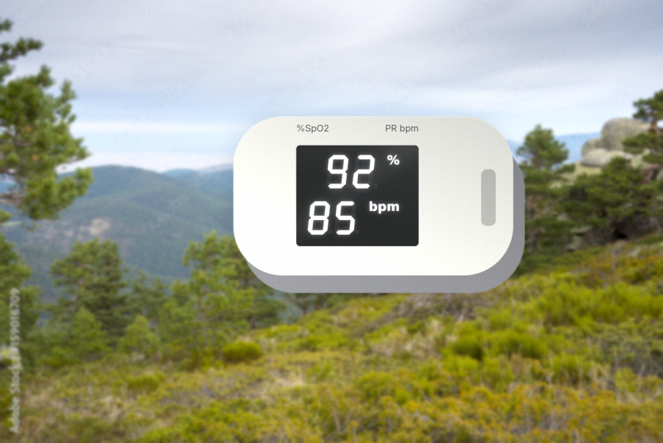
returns 92,%
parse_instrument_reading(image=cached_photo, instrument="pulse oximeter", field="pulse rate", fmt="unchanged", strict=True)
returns 85,bpm
